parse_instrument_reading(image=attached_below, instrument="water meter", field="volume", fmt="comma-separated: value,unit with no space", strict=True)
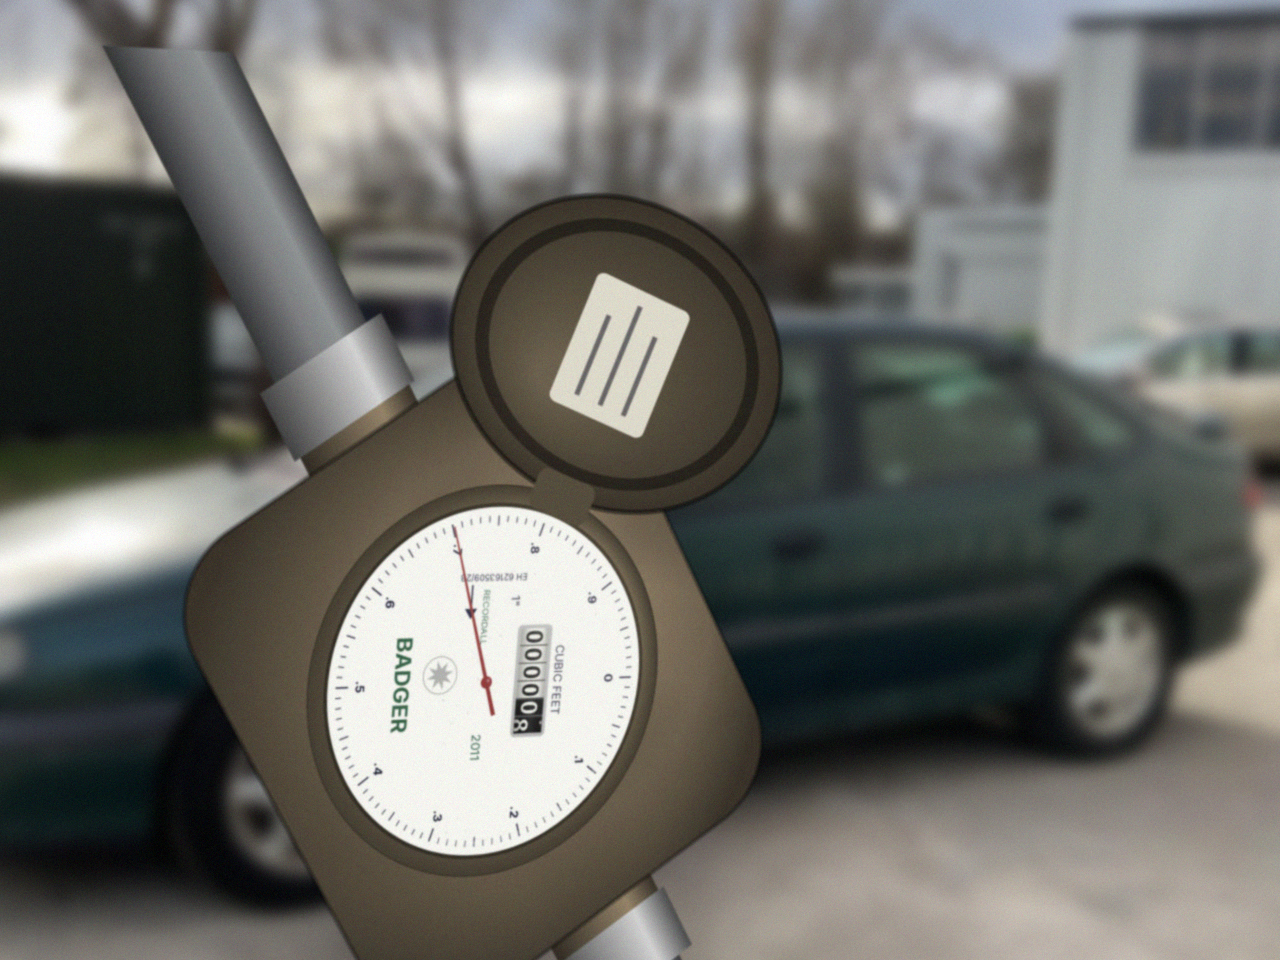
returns 7.70,ft³
